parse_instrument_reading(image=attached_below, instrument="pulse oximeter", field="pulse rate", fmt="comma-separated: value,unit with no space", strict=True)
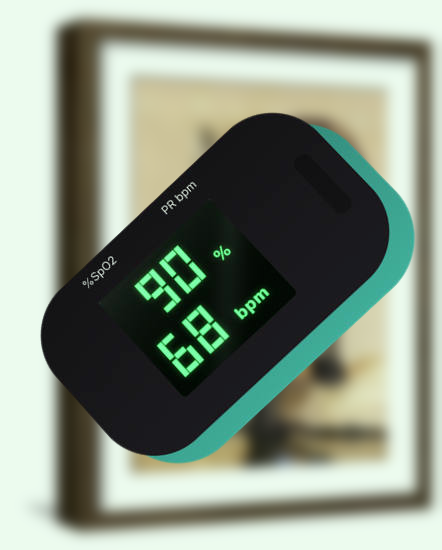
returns 68,bpm
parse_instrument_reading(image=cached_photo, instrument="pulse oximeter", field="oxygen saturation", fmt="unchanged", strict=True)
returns 90,%
